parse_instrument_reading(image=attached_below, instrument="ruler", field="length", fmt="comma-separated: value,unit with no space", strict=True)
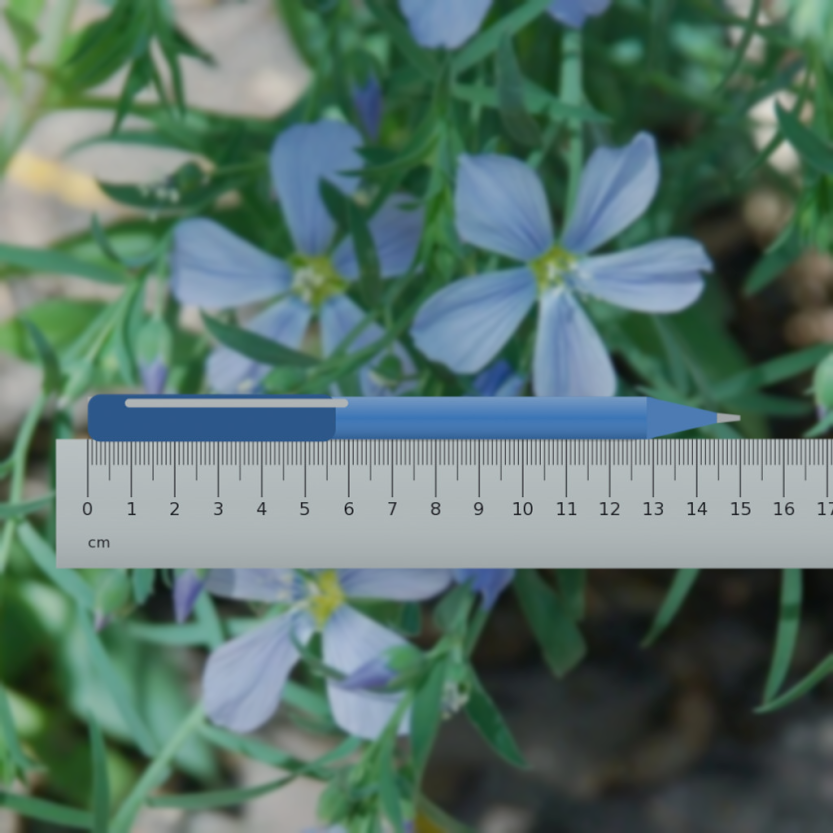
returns 15,cm
